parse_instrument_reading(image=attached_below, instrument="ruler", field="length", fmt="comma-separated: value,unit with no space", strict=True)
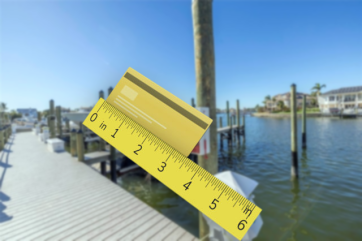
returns 3.5,in
